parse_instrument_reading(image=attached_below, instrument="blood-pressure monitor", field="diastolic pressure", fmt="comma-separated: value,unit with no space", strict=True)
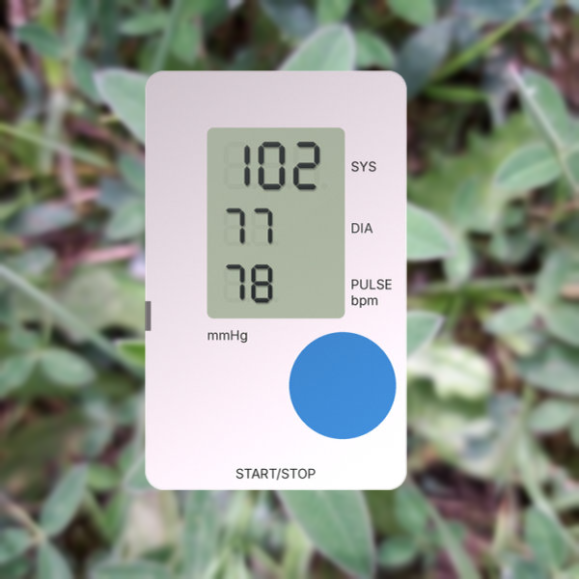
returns 77,mmHg
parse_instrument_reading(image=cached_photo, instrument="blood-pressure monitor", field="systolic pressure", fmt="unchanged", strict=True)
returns 102,mmHg
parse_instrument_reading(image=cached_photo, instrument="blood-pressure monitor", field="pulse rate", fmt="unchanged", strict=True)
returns 78,bpm
